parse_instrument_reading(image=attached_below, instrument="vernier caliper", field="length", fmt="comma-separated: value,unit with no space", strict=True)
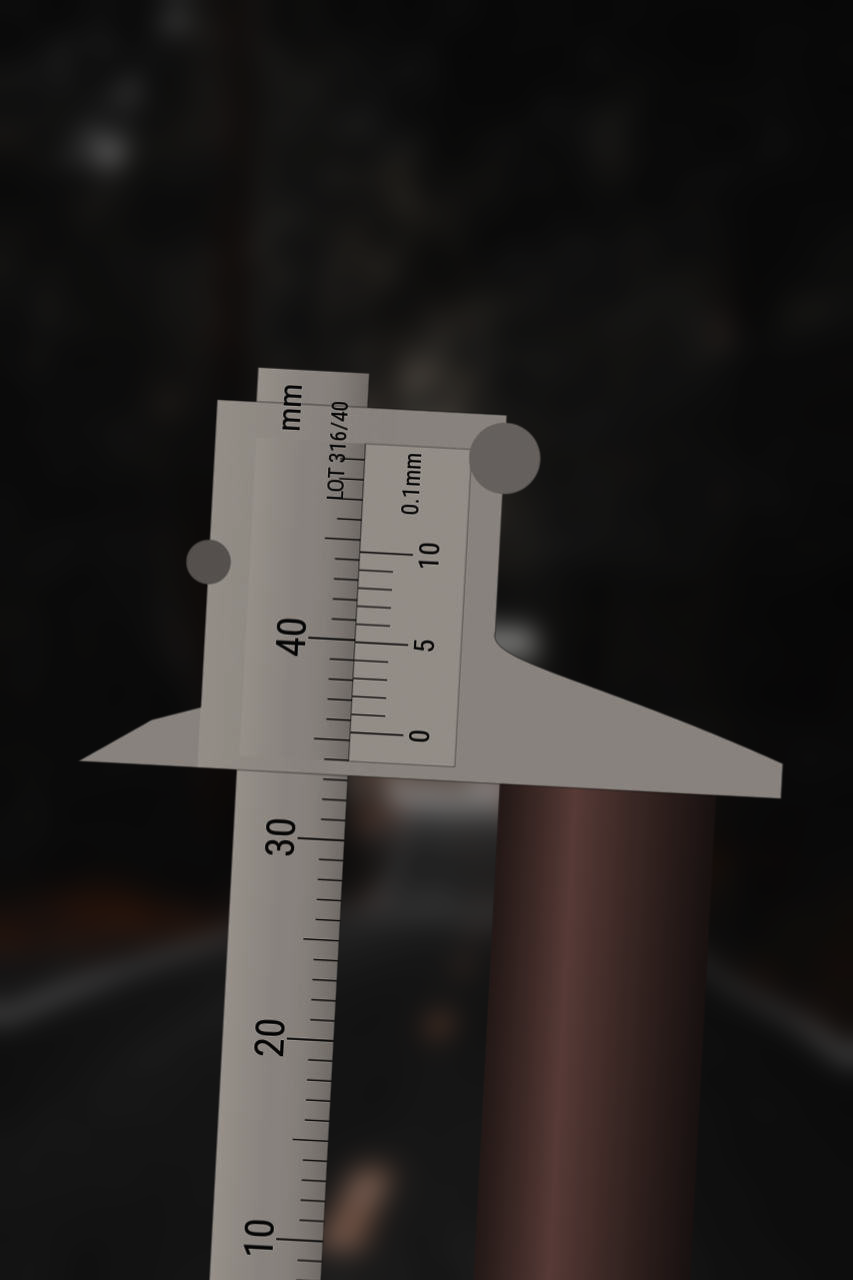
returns 35.4,mm
